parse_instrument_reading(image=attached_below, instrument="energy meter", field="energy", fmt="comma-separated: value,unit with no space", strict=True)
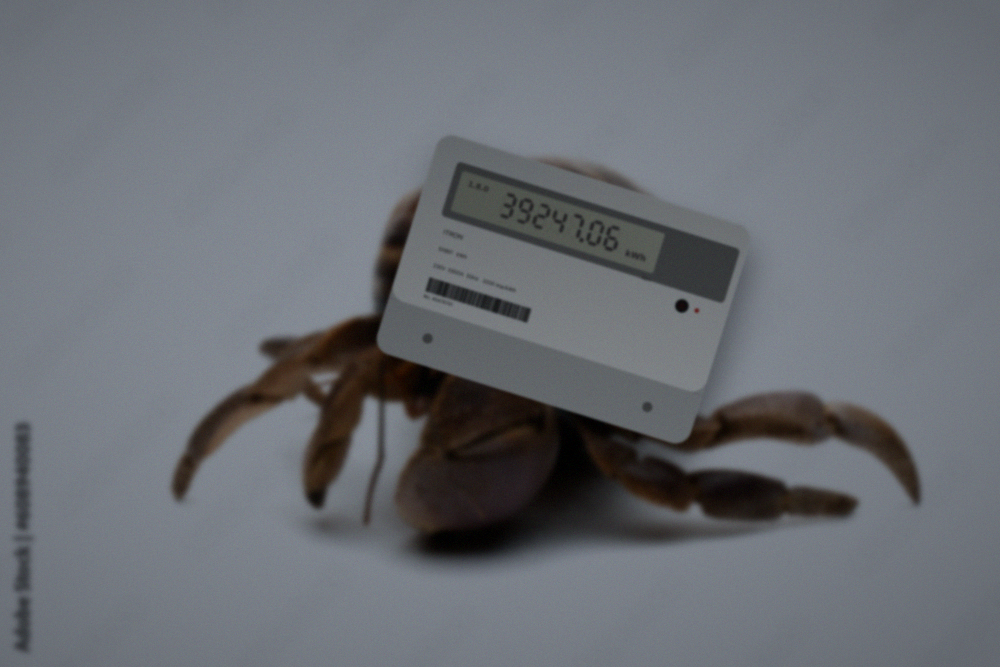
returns 39247.06,kWh
